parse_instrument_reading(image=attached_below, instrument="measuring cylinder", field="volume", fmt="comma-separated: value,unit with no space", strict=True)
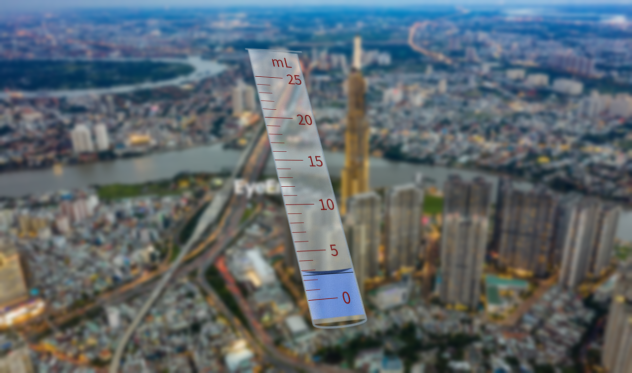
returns 2.5,mL
